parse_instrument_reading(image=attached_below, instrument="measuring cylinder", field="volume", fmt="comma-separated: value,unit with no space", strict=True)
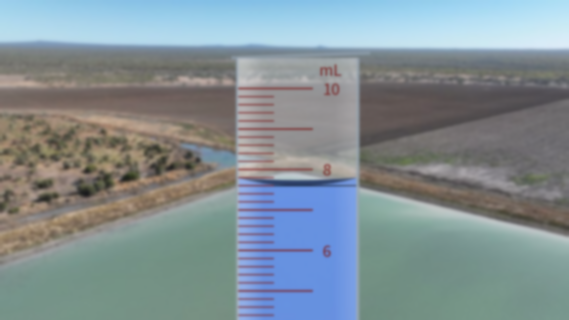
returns 7.6,mL
